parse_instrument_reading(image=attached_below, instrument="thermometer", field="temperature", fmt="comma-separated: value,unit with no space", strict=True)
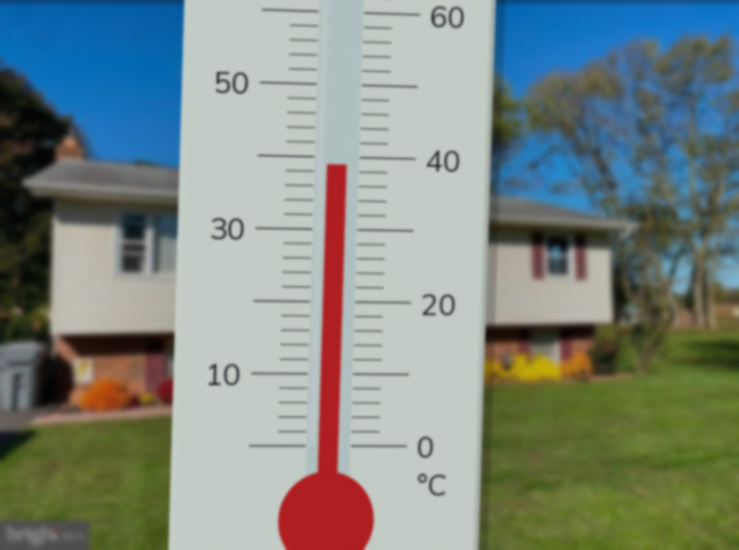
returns 39,°C
